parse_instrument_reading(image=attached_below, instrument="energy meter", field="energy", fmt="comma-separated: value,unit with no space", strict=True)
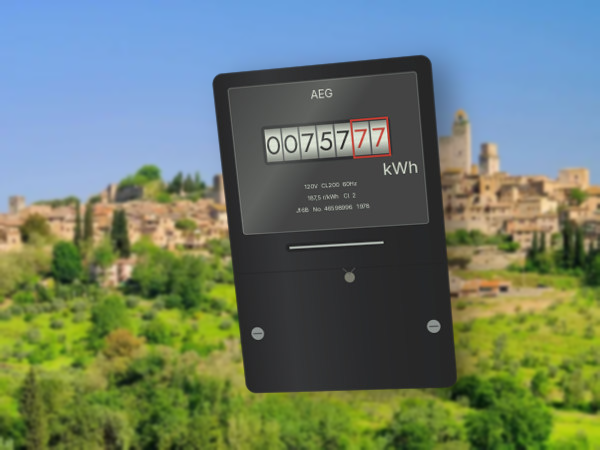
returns 757.77,kWh
